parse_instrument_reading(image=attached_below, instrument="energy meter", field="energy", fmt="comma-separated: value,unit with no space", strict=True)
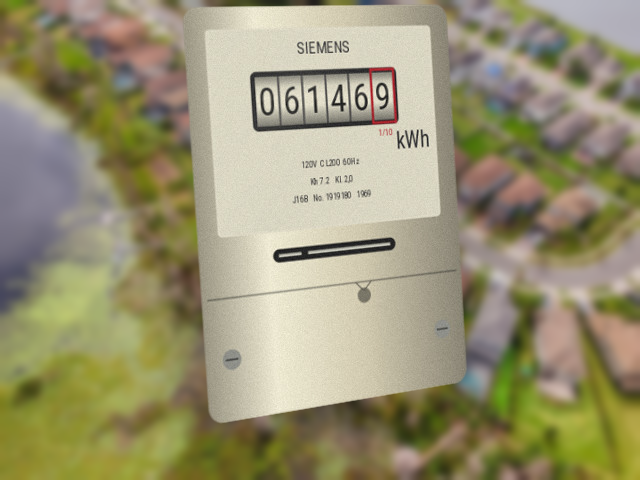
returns 6146.9,kWh
